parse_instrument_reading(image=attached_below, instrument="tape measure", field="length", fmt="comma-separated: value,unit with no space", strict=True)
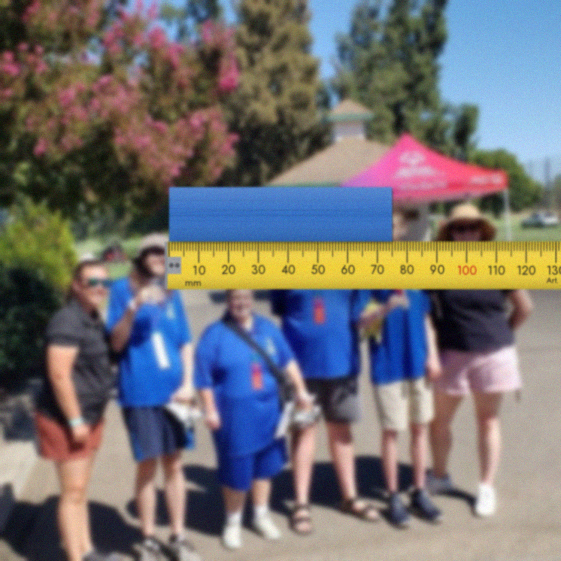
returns 75,mm
